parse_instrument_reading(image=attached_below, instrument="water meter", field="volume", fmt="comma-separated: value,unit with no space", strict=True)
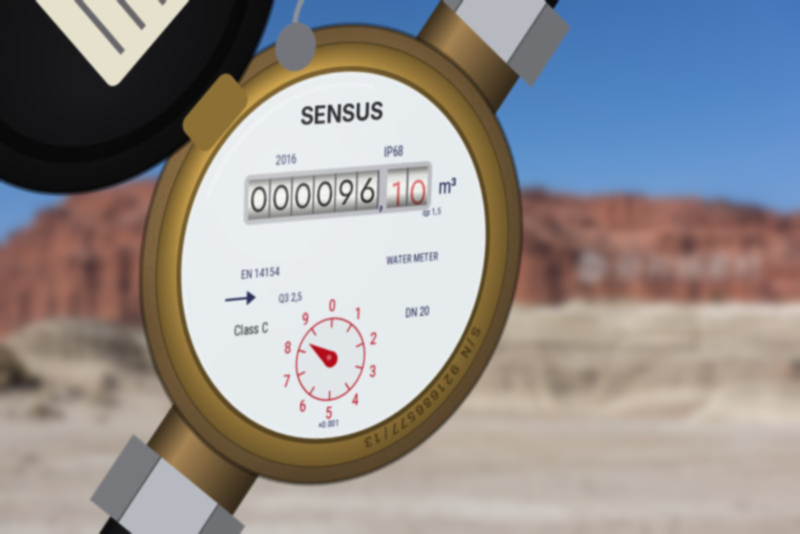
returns 96.098,m³
